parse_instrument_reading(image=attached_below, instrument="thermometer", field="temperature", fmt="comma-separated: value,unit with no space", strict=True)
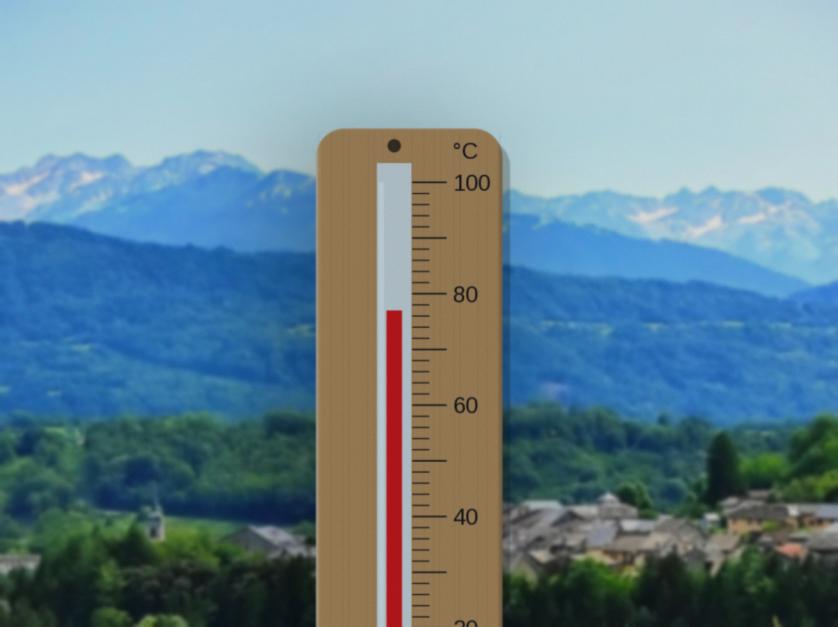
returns 77,°C
